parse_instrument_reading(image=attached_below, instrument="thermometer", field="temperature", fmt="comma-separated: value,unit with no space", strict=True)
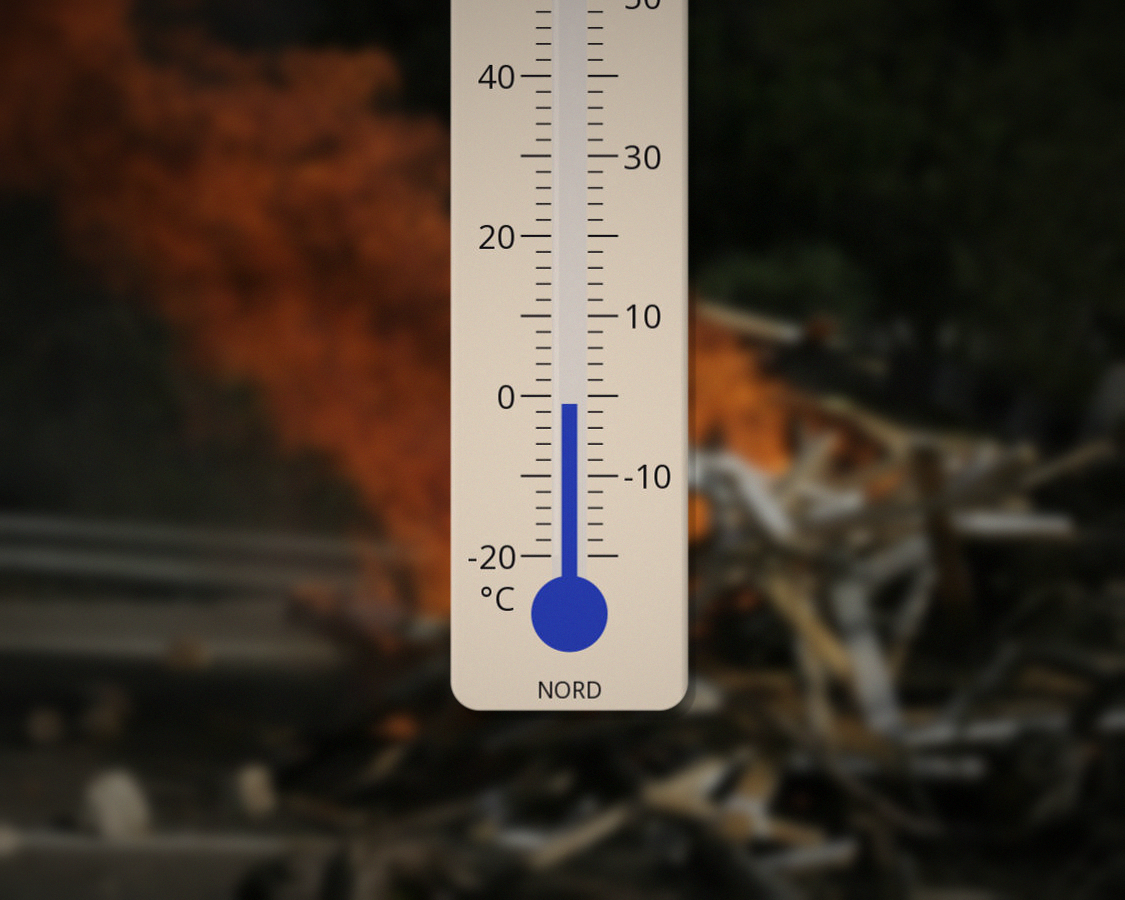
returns -1,°C
